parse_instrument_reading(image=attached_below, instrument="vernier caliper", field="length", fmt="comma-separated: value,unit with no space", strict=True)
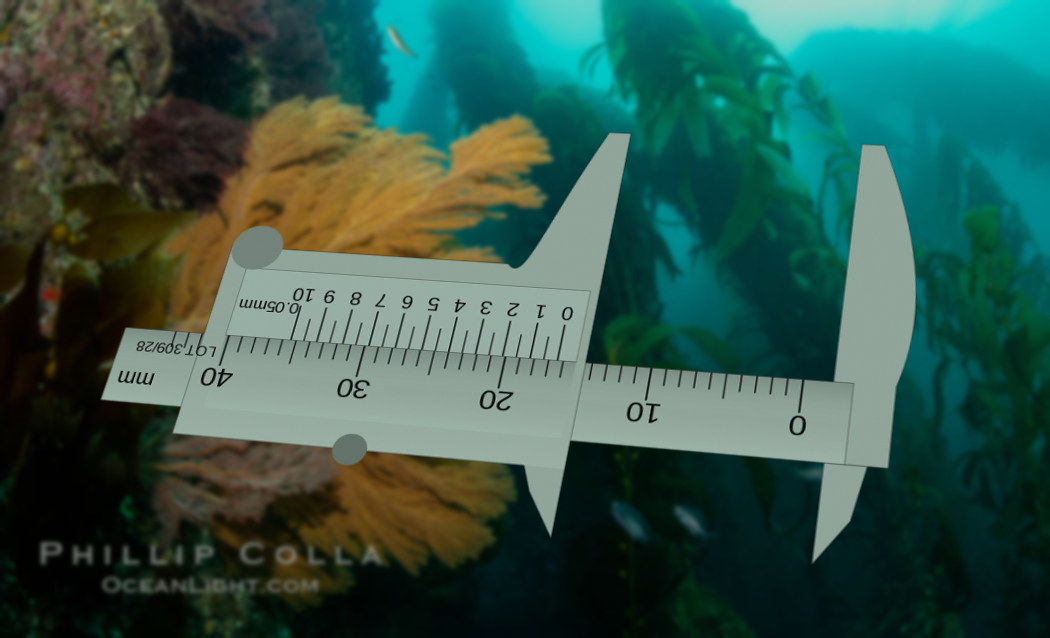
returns 16.4,mm
